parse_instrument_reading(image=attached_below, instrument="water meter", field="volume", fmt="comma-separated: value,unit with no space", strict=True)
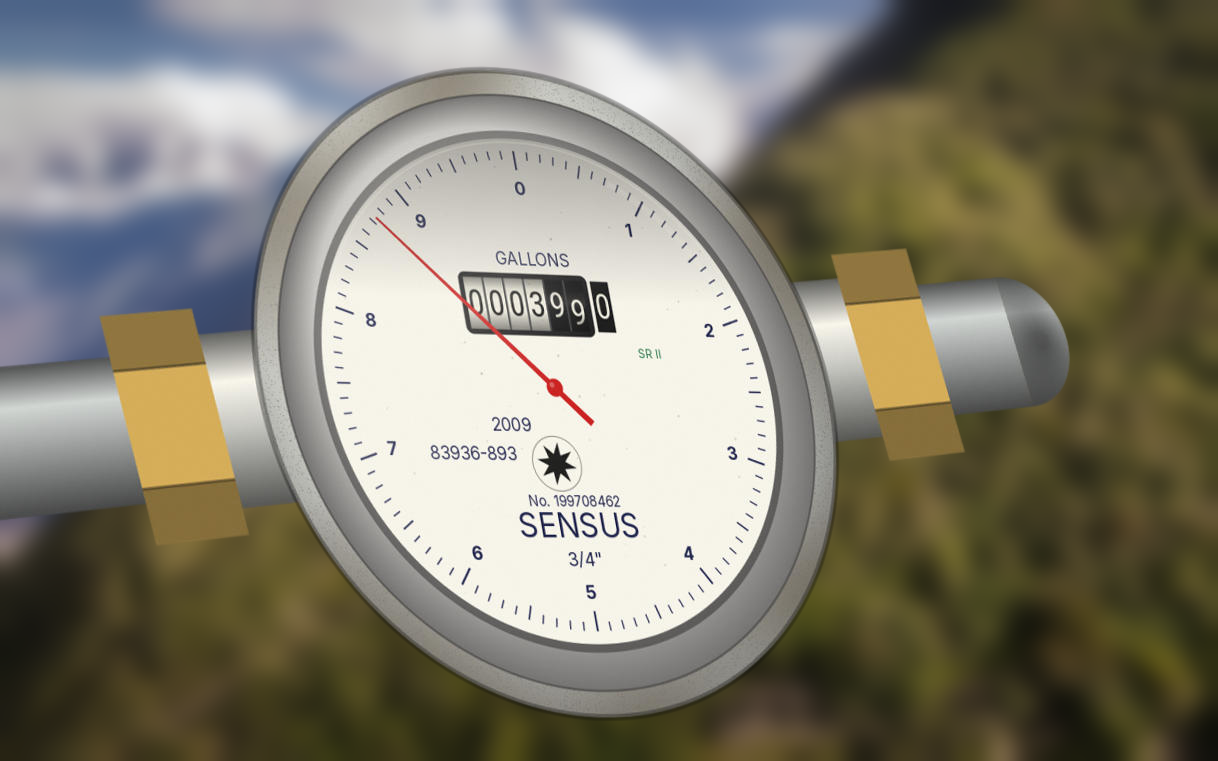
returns 3988.7,gal
